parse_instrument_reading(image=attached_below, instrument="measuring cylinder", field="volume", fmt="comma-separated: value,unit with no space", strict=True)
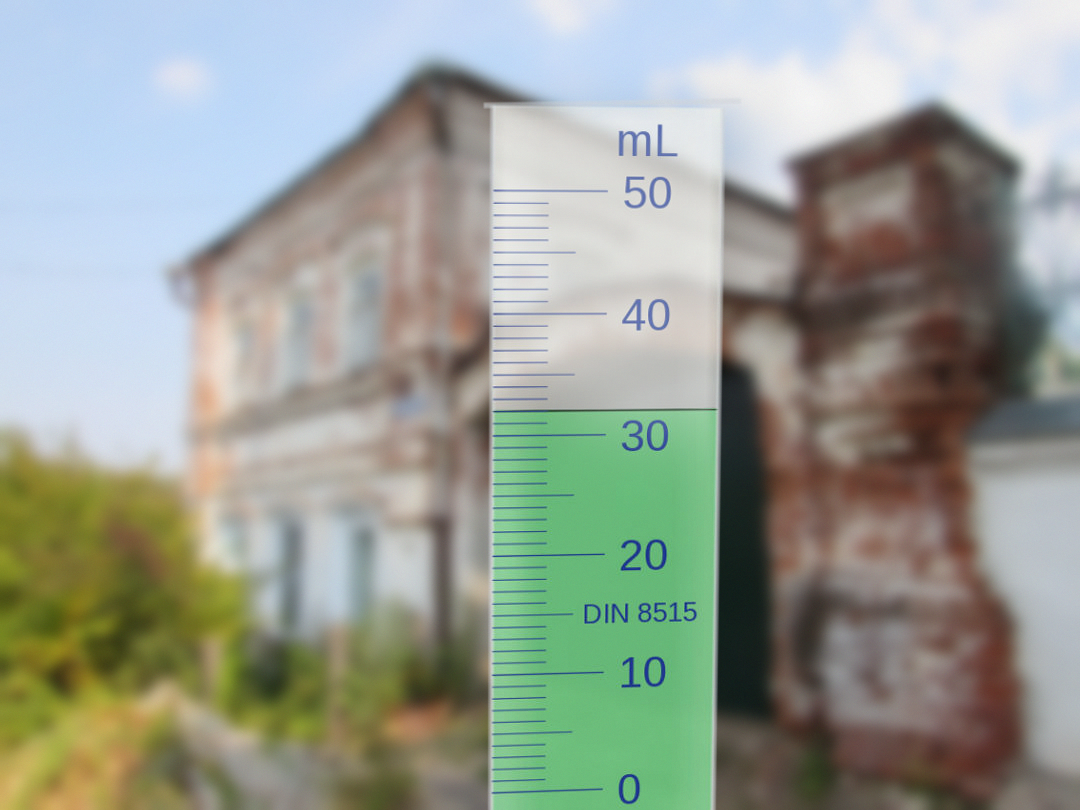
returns 32,mL
